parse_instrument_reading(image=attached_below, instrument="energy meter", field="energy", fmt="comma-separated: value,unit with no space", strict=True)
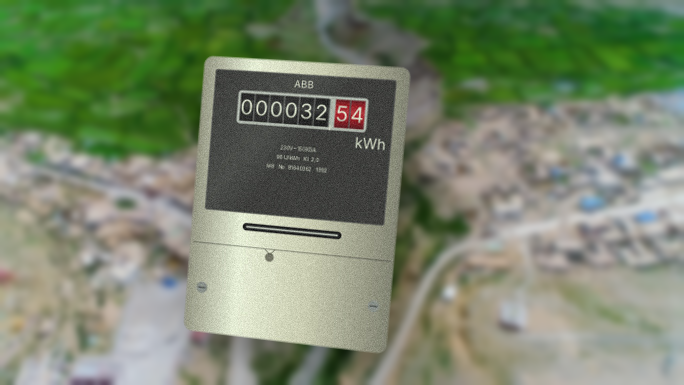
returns 32.54,kWh
